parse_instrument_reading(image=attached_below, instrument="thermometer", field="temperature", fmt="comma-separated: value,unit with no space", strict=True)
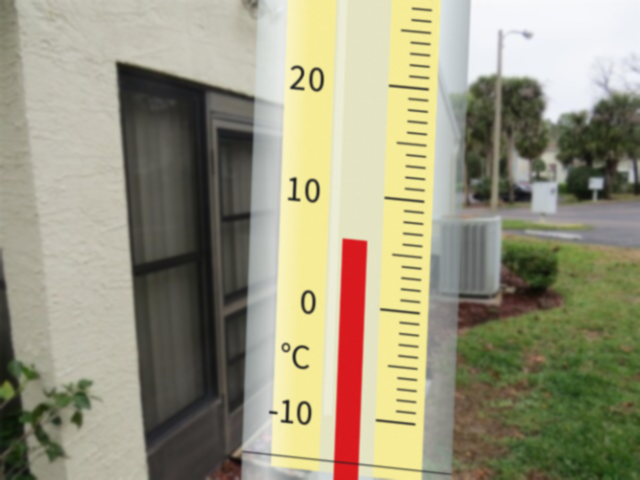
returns 6,°C
